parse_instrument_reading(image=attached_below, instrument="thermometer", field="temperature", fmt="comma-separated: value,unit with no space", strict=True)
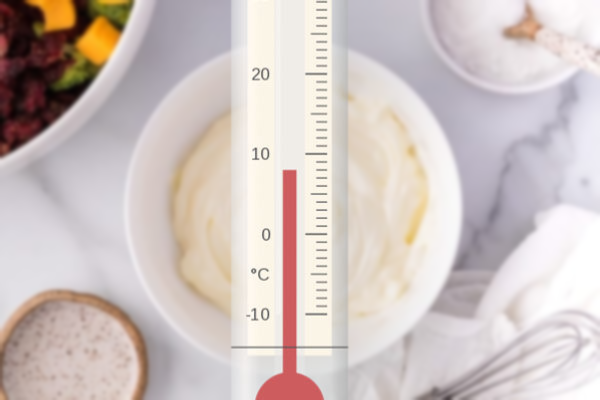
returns 8,°C
